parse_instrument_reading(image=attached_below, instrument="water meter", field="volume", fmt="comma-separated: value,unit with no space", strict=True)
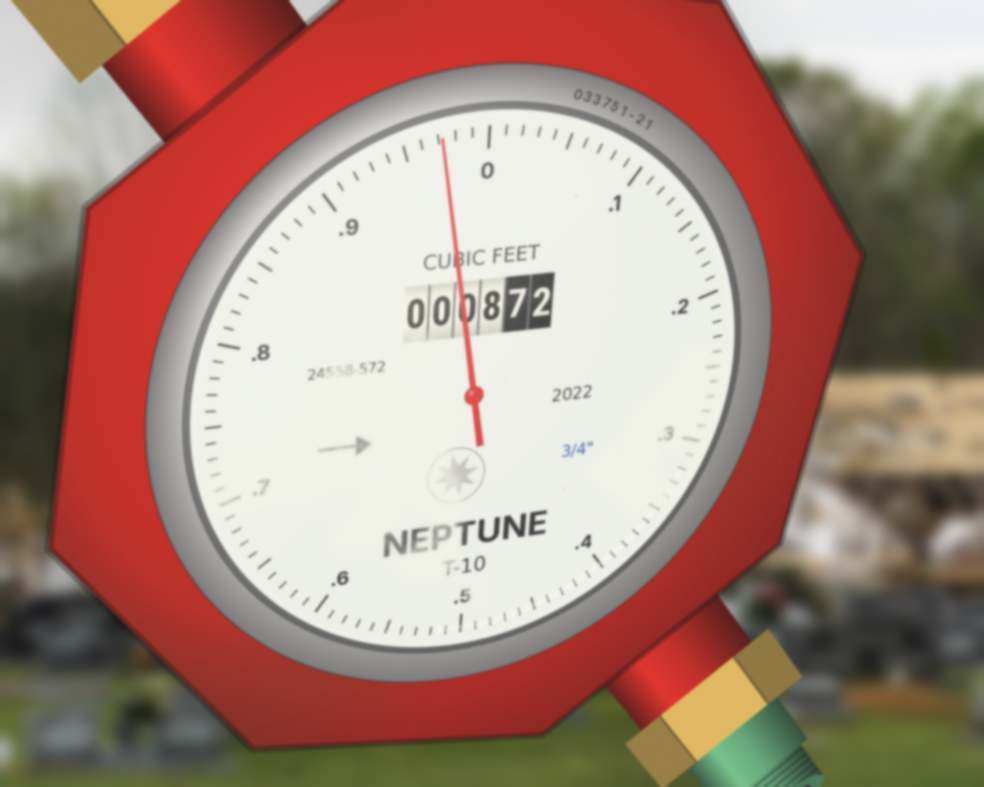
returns 871.97,ft³
